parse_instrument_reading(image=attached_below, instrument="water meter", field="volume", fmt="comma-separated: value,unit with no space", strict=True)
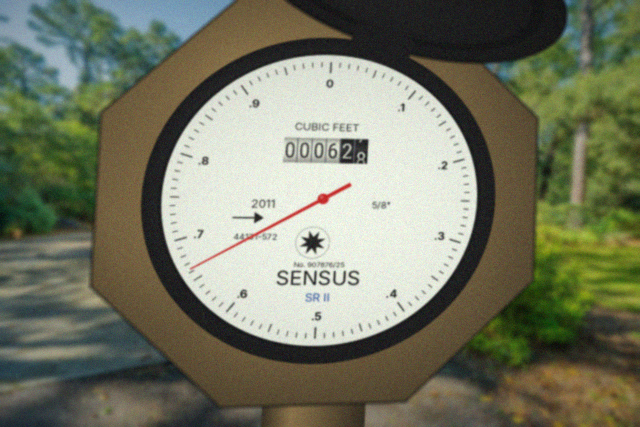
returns 627.66,ft³
